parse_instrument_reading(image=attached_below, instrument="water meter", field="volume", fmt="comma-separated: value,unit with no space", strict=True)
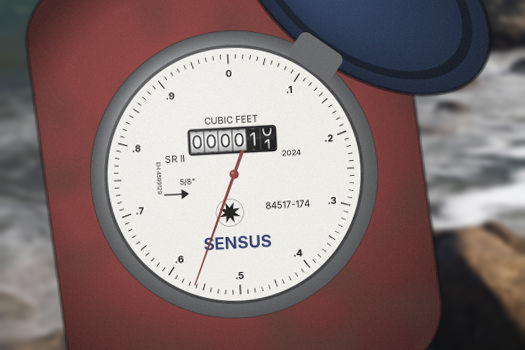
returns 10.56,ft³
